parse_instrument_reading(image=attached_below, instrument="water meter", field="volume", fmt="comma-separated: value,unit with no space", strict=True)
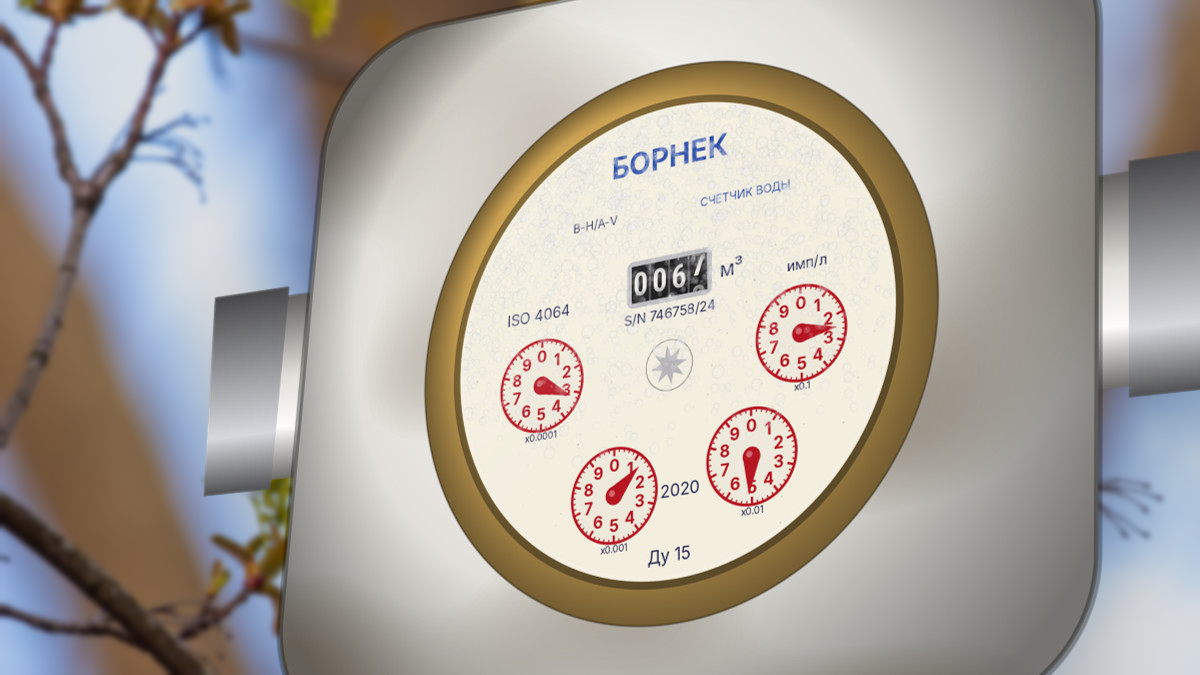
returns 67.2513,m³
